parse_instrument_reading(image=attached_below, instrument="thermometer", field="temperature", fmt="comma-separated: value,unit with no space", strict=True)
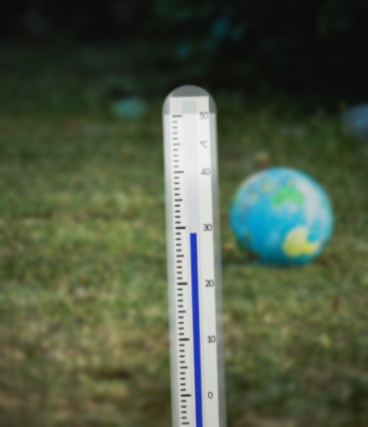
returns 29,°C
